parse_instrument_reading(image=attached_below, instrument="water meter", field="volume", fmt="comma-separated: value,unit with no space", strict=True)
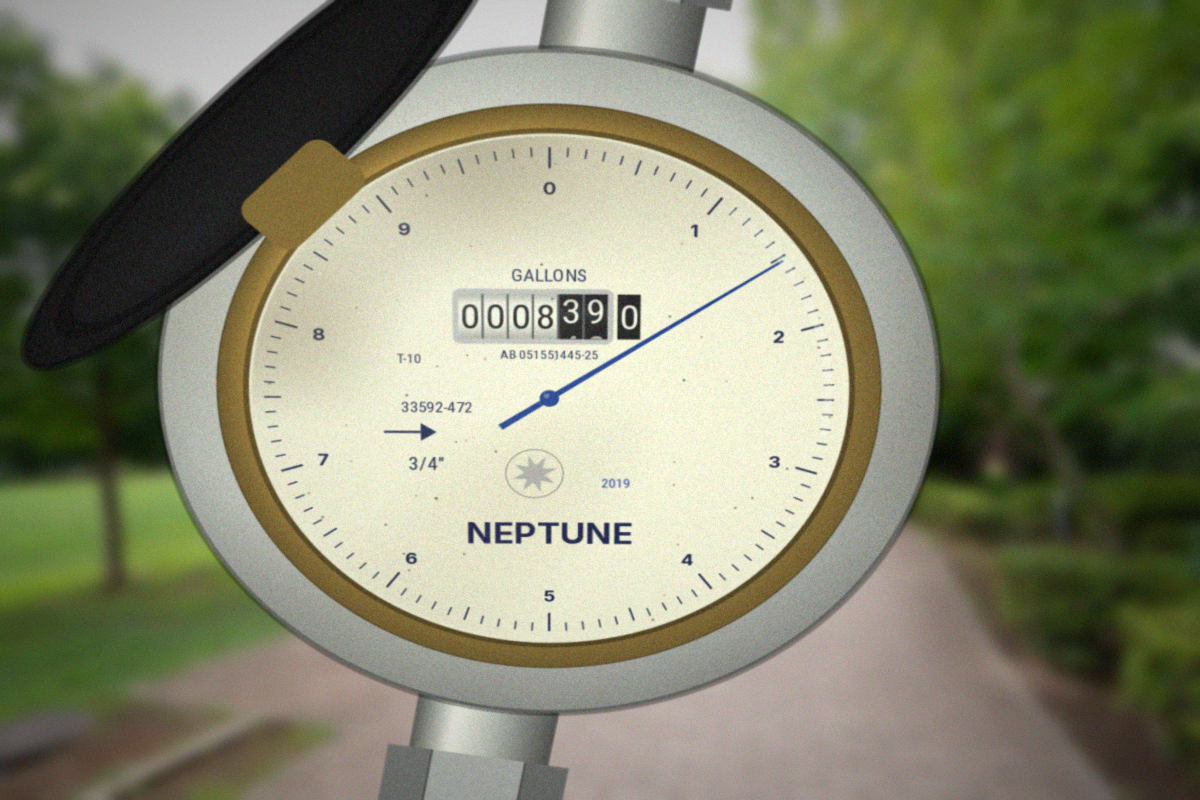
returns 8391.5,gal
